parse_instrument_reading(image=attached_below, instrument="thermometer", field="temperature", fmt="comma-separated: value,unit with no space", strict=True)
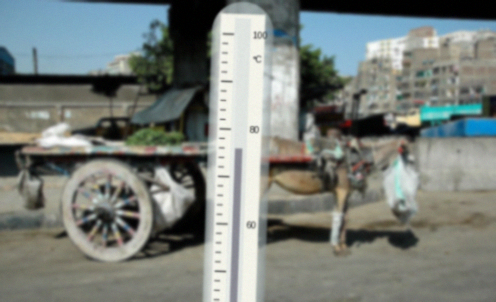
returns 76,°C
